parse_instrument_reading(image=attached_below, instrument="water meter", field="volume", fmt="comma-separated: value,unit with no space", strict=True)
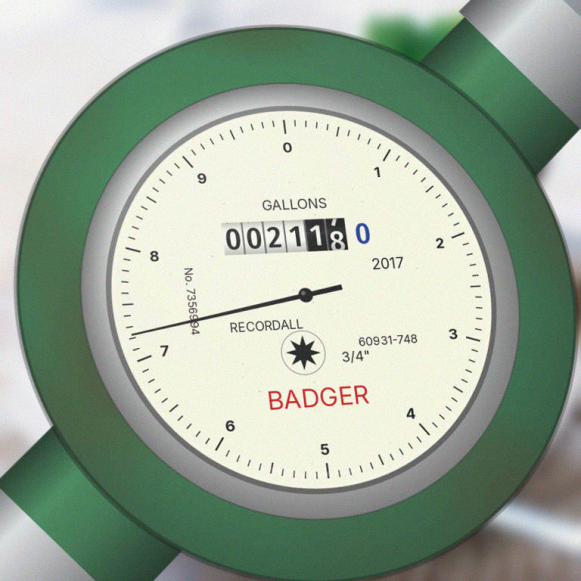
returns 21177.2,gal
